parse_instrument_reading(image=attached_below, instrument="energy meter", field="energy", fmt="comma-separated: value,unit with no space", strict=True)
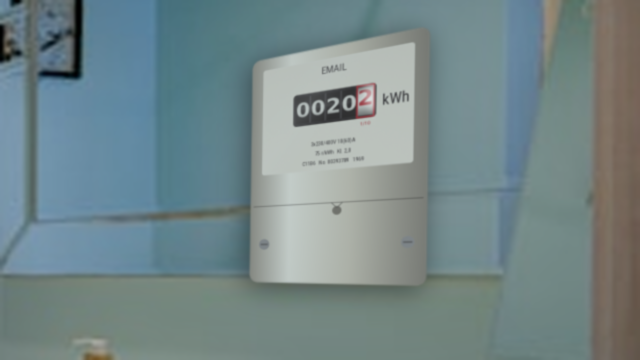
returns 20.2,kWh
